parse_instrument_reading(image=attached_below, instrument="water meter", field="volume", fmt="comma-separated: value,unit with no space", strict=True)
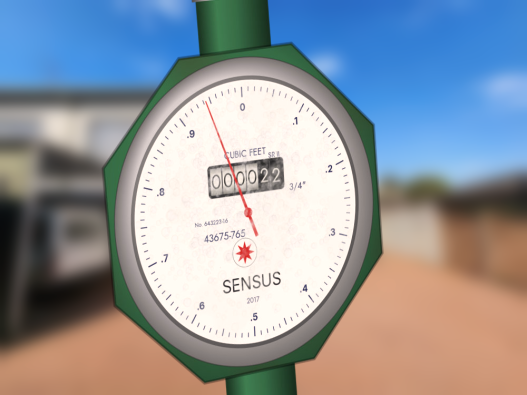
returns 21.94,ft³
